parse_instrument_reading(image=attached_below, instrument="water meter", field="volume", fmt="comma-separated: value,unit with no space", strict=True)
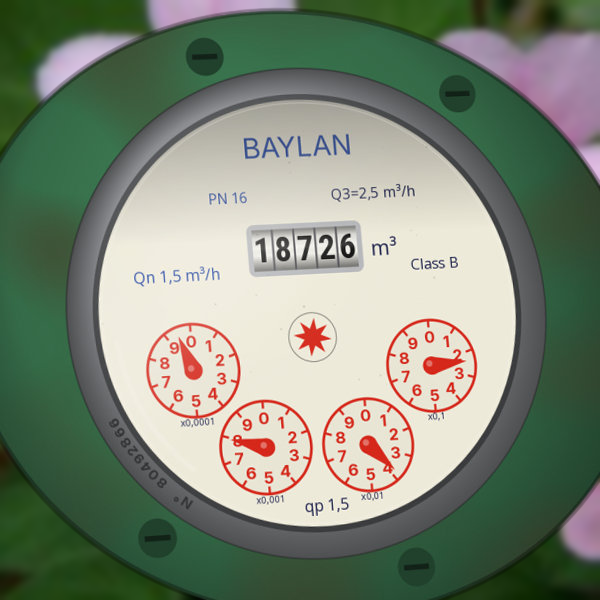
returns 18726.2379,m³
